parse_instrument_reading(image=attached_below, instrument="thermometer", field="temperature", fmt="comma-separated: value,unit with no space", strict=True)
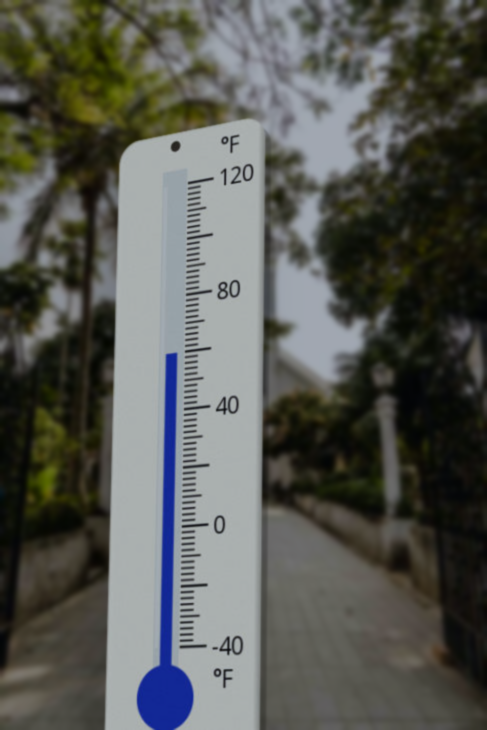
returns 60,°F
